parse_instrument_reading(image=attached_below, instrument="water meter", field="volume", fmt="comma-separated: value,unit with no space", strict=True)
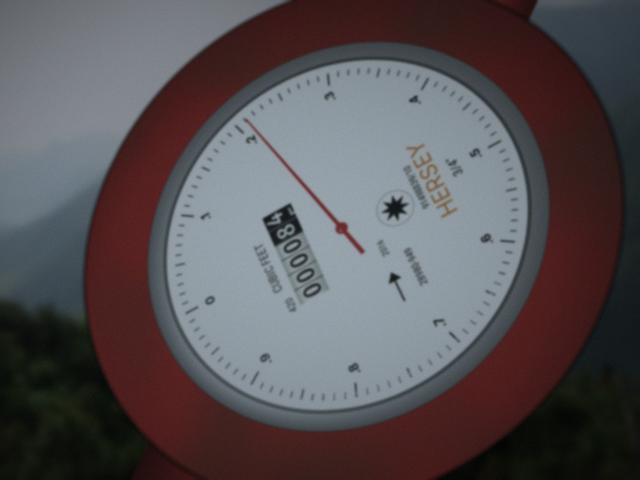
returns 84.21,ft³
